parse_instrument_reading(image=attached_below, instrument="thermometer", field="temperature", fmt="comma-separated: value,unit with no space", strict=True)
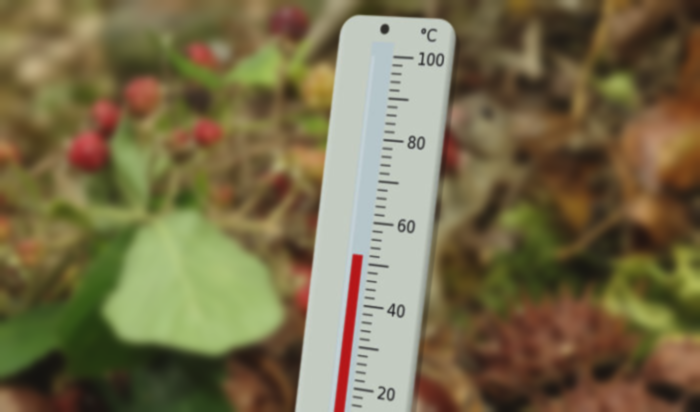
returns 52,°C
